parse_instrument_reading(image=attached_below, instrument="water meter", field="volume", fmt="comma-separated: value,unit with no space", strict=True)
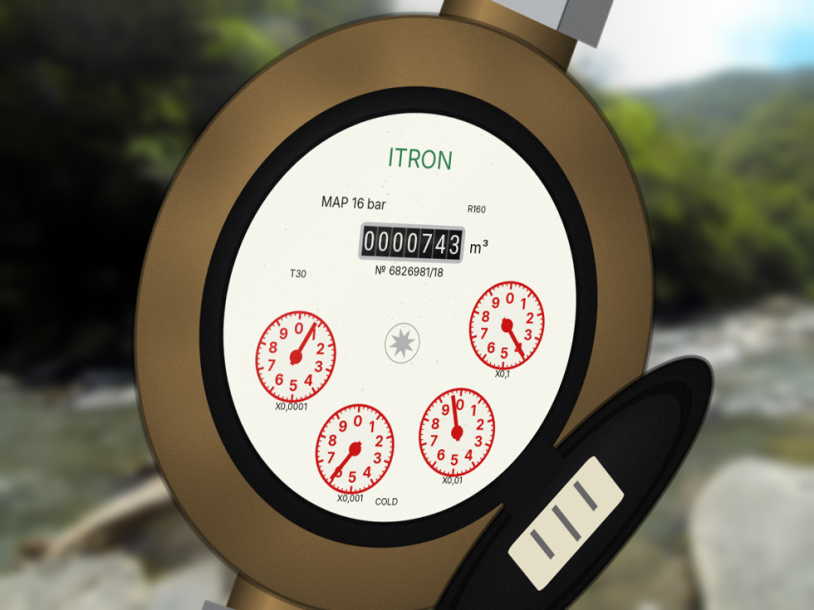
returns 743.3960,m³
